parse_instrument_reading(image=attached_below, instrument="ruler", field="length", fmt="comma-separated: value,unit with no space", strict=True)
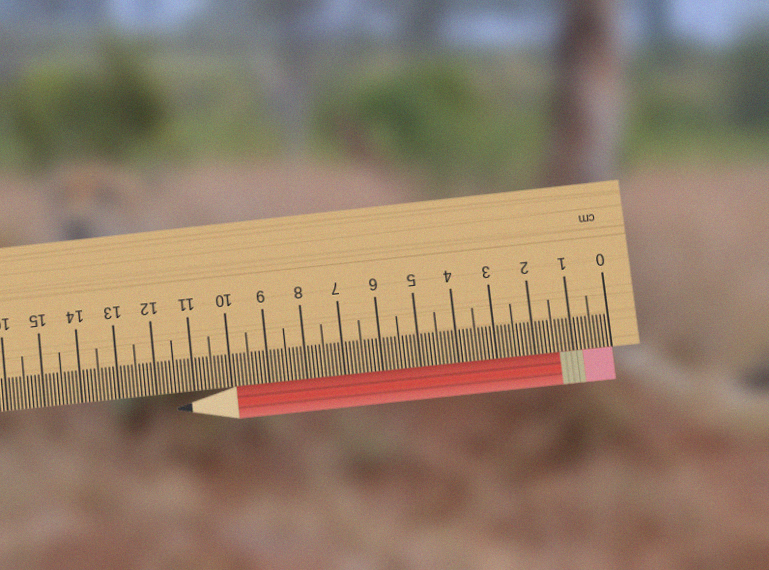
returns 11.5,cm
